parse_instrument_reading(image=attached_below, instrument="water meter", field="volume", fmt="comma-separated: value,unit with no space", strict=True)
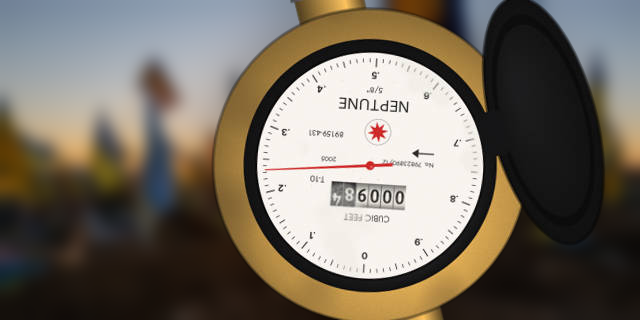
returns 984.23,ft³
